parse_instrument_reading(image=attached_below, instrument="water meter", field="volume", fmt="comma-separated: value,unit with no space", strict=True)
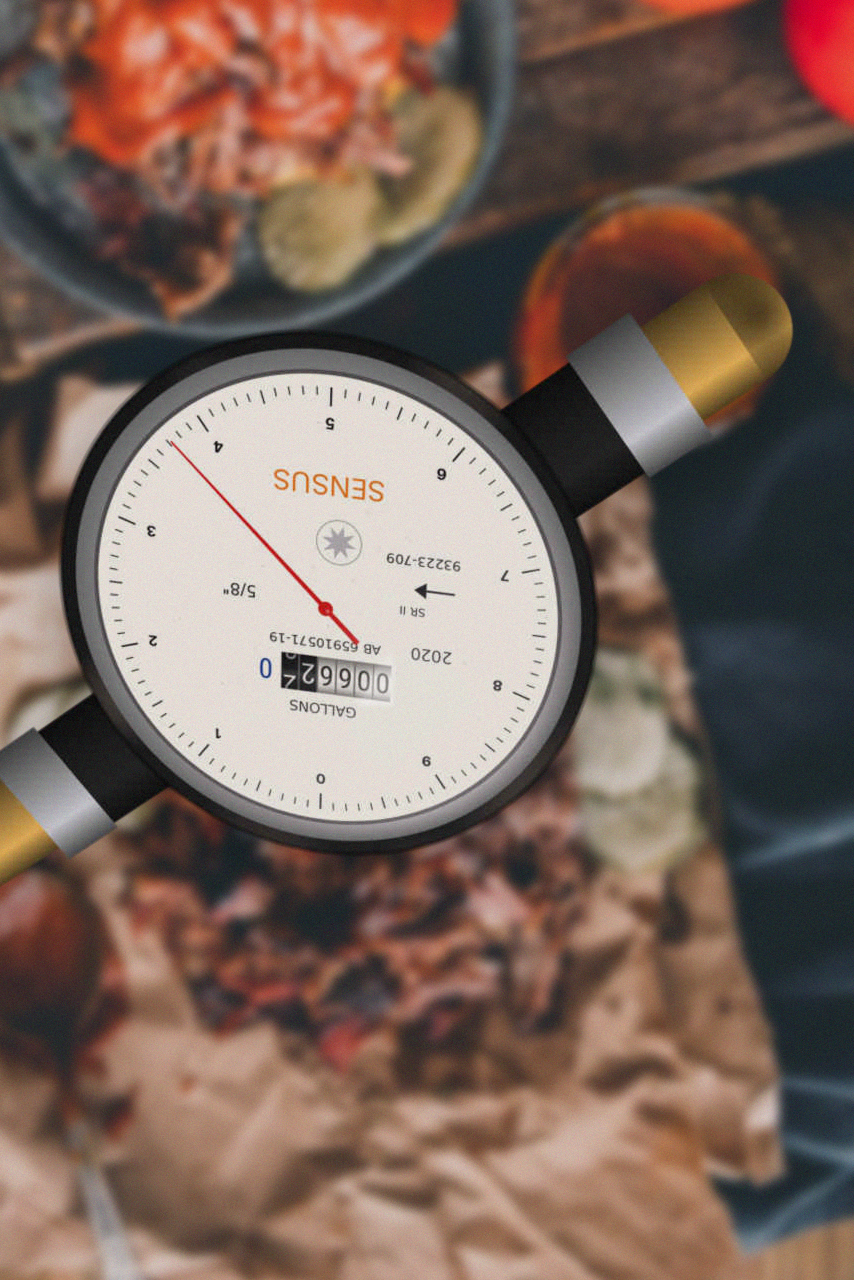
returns 66223.7,gal
